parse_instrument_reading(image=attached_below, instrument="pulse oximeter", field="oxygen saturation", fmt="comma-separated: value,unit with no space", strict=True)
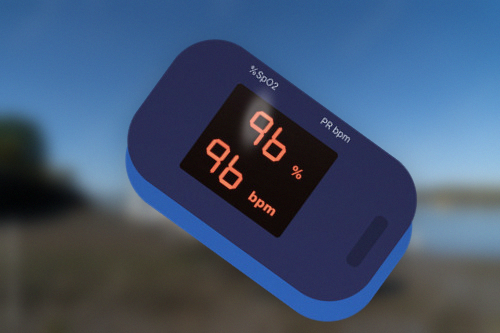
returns 96,%
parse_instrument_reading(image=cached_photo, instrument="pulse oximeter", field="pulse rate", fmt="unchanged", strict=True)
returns 96,bpm
